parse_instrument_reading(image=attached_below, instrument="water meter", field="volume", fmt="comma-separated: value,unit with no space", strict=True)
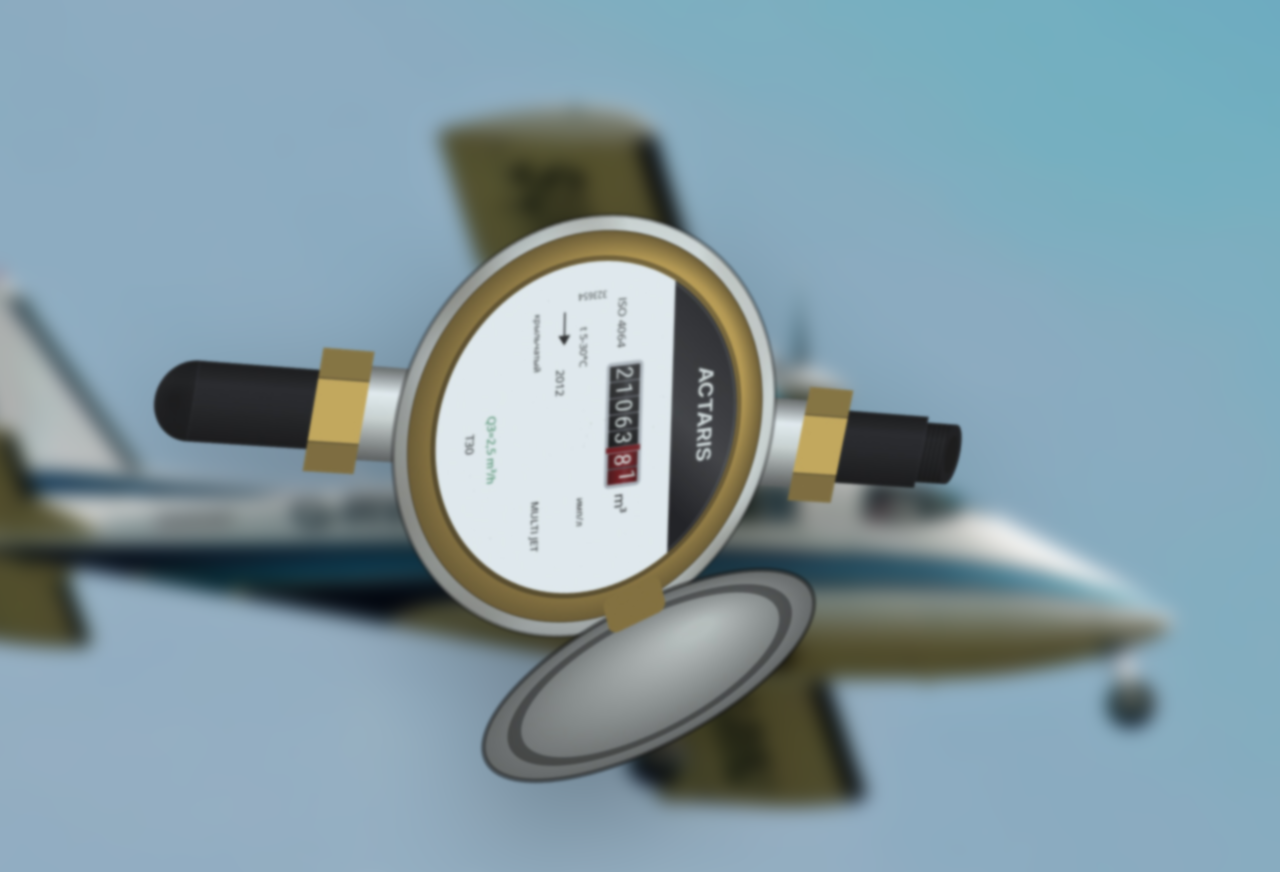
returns 21063.81,m³
